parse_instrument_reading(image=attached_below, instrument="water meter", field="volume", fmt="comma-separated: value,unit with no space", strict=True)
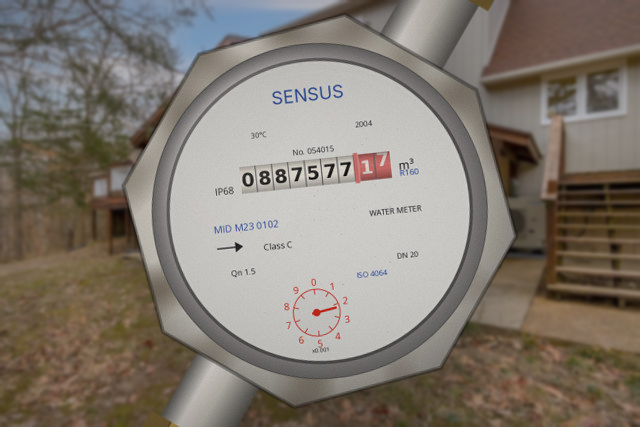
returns 887577.172,m³
